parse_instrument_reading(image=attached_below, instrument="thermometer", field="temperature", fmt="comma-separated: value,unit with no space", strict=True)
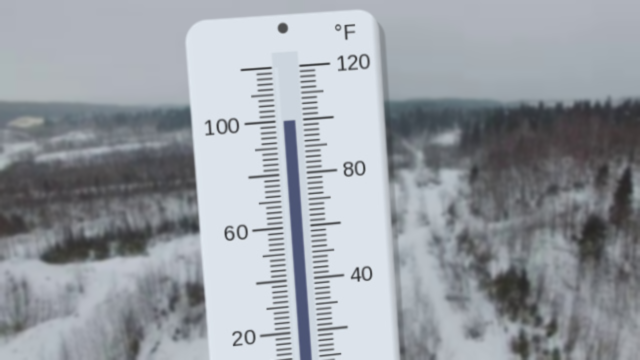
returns 100,°F
